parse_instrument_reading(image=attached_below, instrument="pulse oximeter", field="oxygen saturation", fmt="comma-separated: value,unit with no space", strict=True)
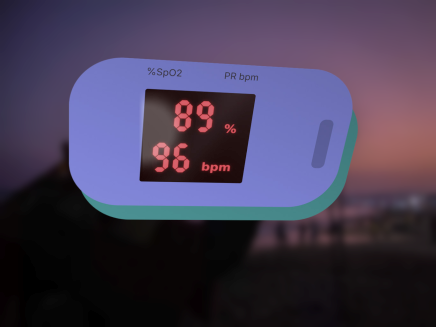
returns 89,%
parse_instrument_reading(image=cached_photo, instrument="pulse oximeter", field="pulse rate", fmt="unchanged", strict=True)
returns 96,bpm
